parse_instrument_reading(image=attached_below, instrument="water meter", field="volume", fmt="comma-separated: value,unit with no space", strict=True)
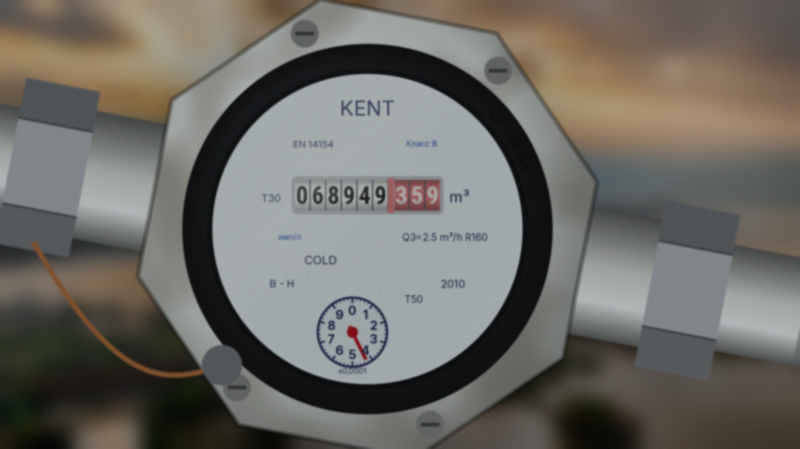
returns 68949.3594,m³
